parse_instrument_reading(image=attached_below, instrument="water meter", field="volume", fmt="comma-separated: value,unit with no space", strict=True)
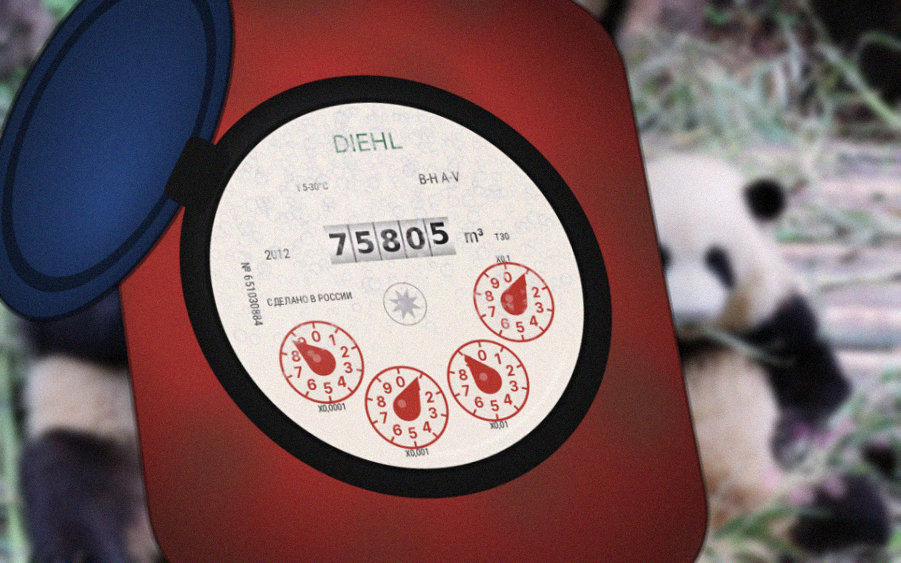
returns 75805.0908,m³
